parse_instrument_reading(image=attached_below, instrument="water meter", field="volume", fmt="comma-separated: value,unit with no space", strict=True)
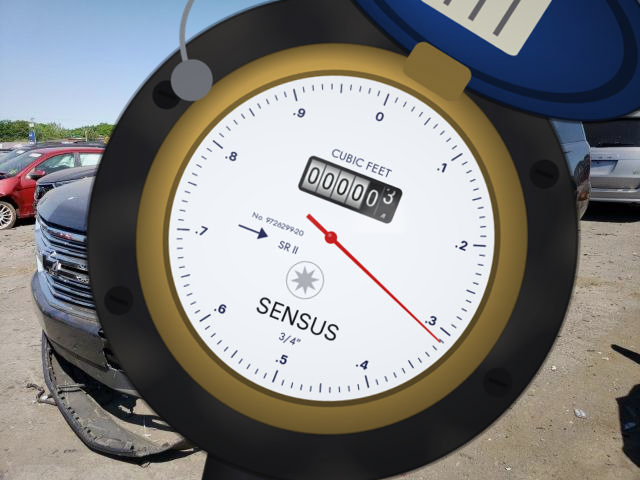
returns 3.31,ft³
